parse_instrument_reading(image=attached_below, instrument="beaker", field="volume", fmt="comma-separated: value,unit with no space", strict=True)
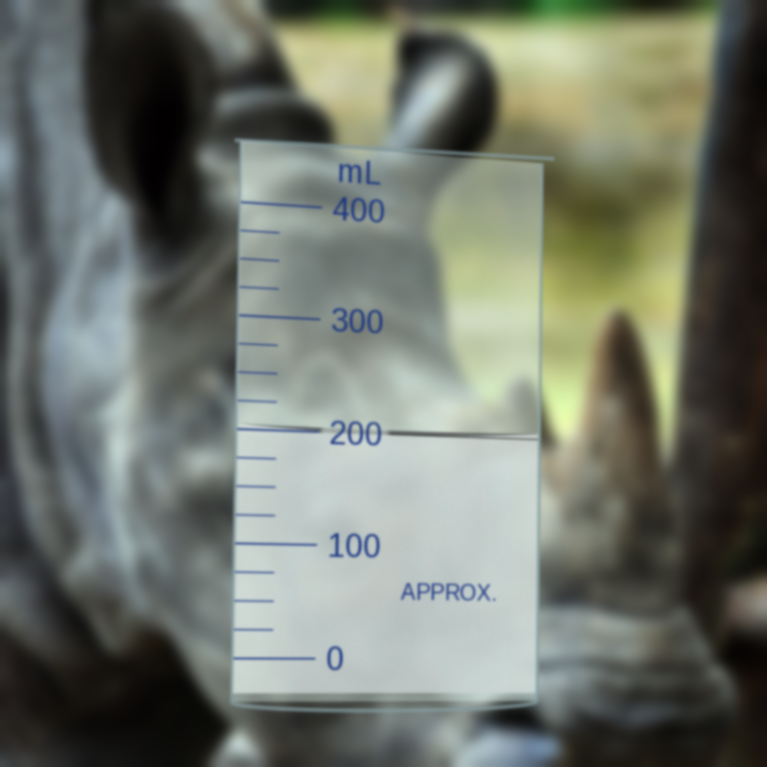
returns 200,mL
